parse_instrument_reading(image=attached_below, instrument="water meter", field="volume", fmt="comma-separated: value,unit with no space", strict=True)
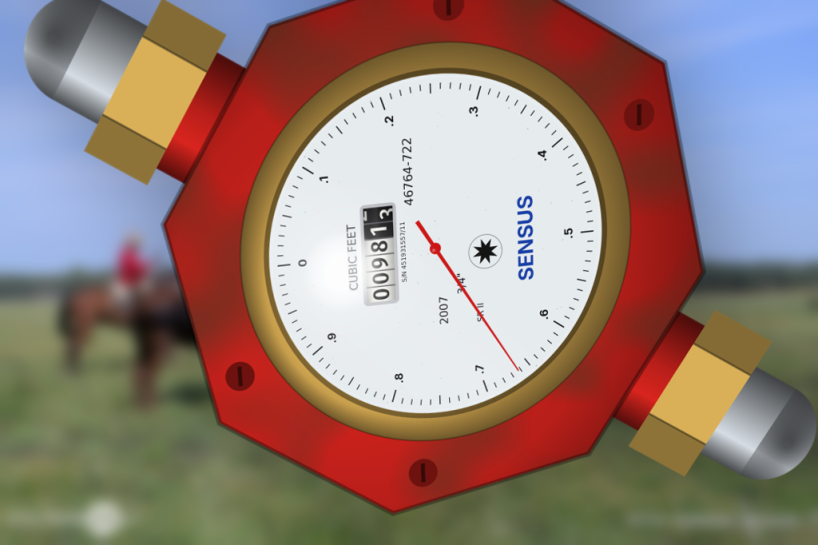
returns 9812.66,ft³
